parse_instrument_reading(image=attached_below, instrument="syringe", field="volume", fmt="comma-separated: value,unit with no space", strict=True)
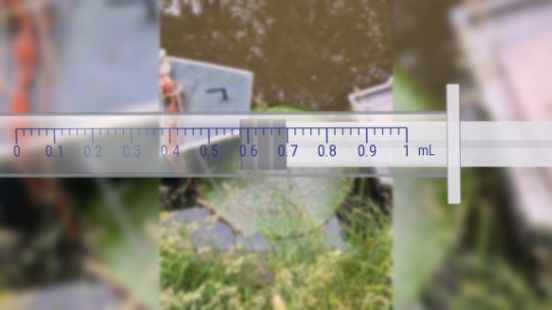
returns 0.58,mL
